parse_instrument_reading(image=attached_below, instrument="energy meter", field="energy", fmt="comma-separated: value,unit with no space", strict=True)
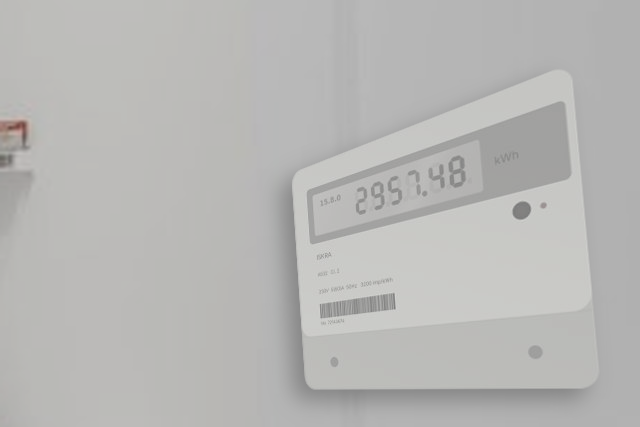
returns 2957.48,kWh
